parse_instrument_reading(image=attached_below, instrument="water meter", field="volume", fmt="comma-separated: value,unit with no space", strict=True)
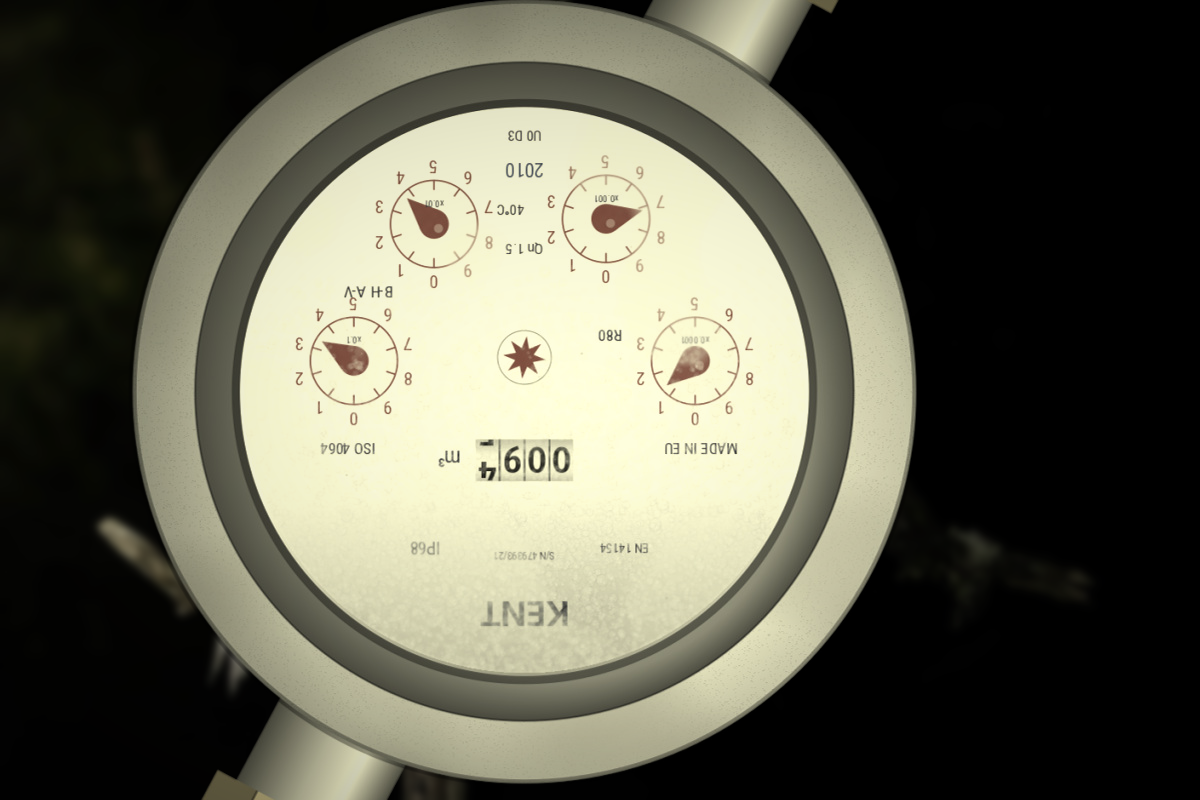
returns 94.3371,m³
